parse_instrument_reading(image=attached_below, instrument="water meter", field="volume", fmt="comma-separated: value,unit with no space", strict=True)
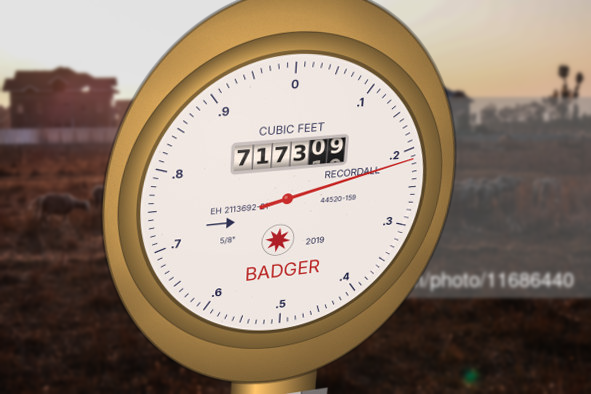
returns 717309.21,ft³
